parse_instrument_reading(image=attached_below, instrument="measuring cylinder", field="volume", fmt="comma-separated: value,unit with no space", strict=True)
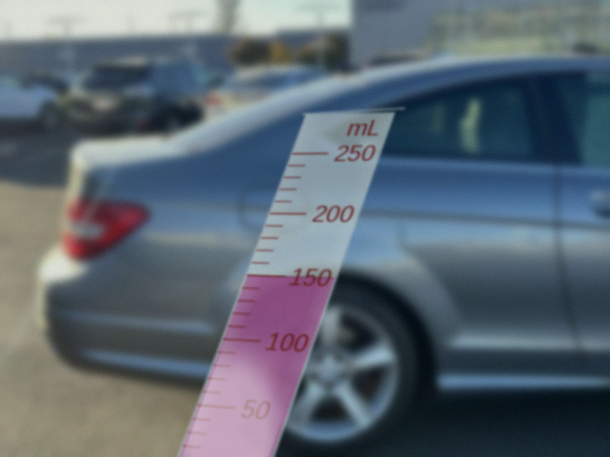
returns 150,mL
